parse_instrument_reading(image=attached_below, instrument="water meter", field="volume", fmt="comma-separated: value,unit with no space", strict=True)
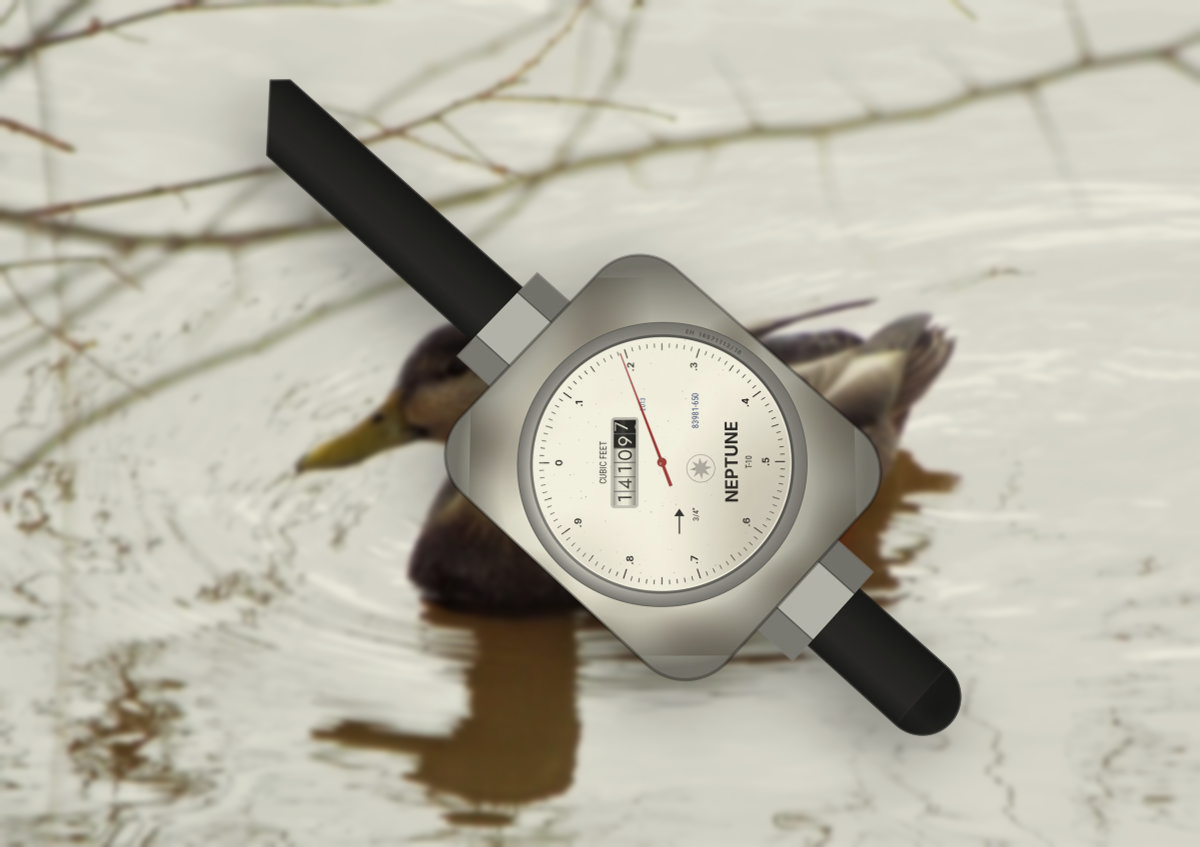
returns 141097.19,ft³
